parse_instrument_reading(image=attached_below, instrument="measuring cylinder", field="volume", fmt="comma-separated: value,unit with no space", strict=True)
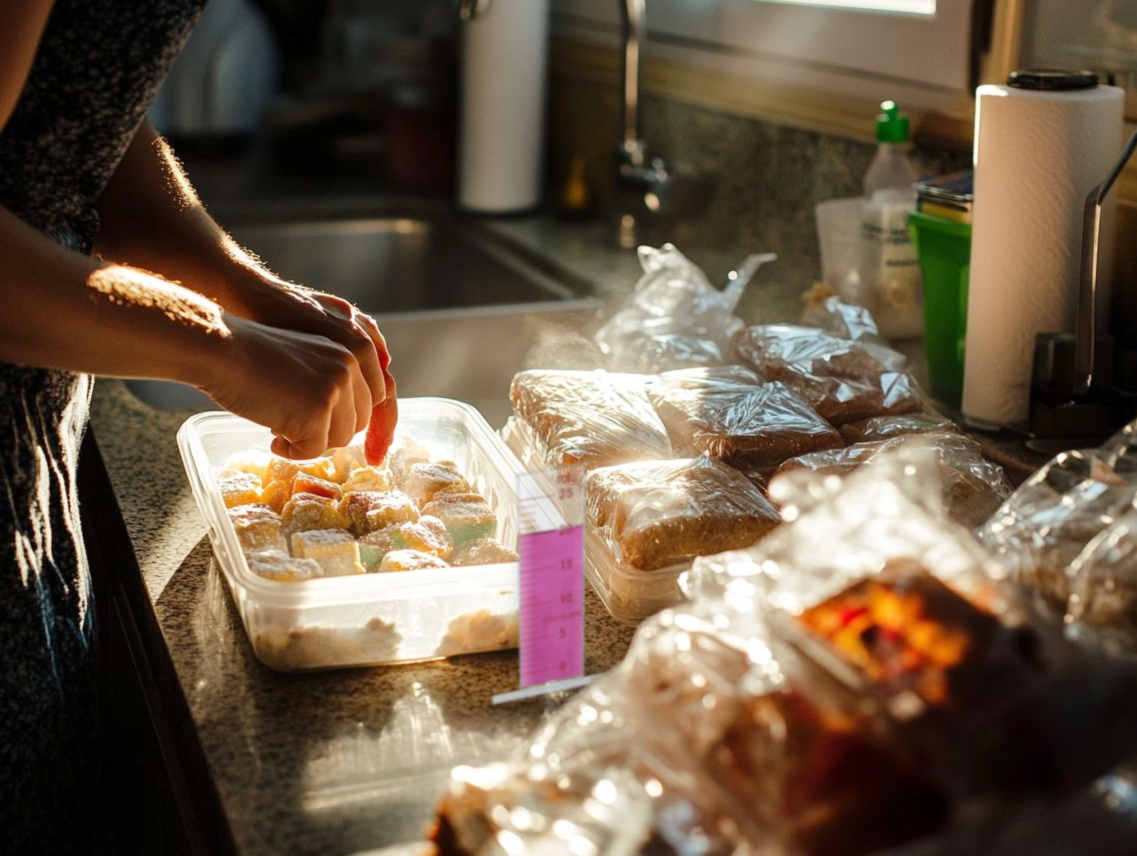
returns 20,mL
